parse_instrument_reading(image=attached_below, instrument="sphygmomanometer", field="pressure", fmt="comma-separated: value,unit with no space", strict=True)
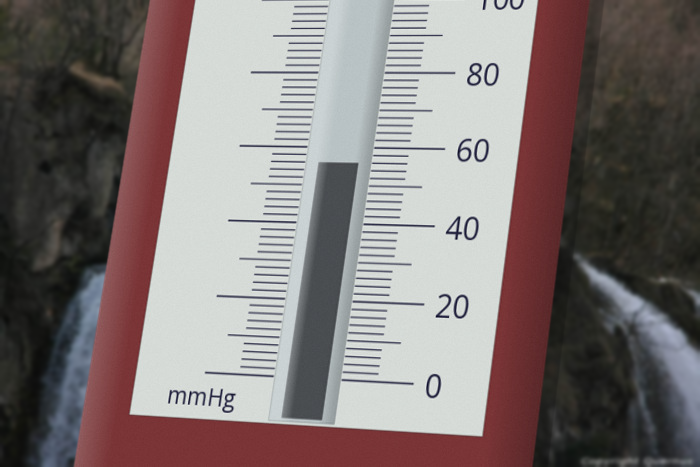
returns 56,mmHg
